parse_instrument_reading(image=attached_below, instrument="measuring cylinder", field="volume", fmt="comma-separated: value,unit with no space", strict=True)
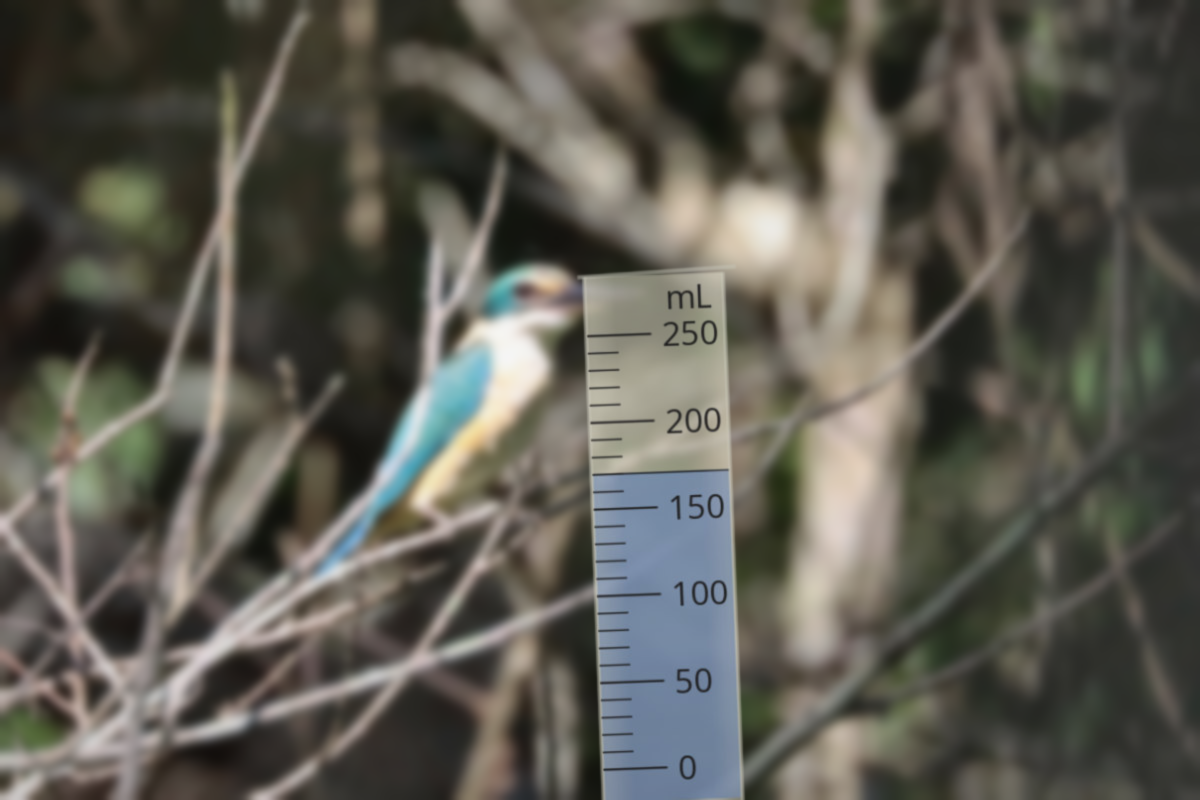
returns 170,mL
